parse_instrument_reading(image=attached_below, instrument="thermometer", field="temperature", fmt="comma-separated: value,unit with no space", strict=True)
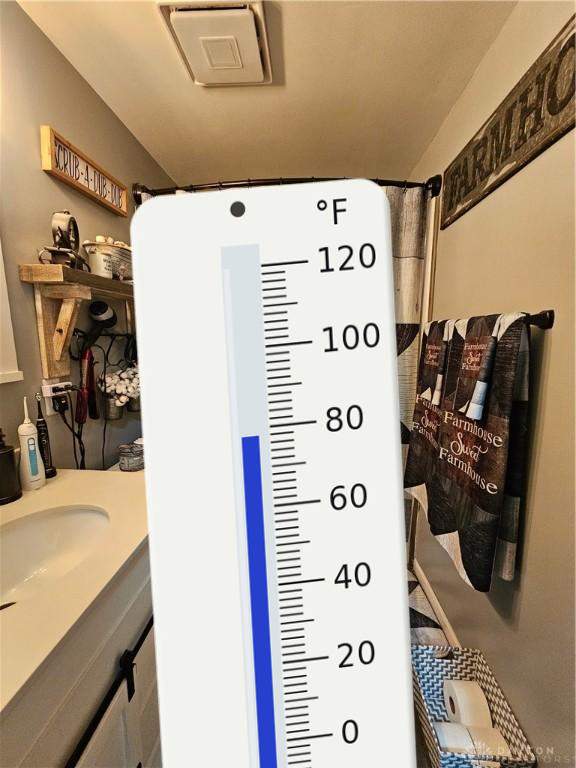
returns 78,°F
